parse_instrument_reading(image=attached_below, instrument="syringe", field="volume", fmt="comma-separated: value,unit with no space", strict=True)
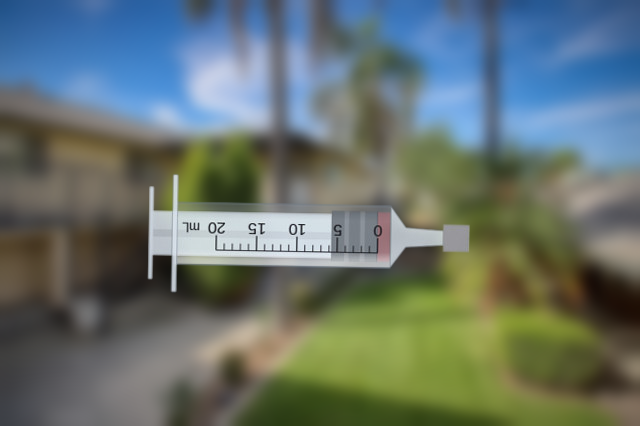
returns 0,mL
